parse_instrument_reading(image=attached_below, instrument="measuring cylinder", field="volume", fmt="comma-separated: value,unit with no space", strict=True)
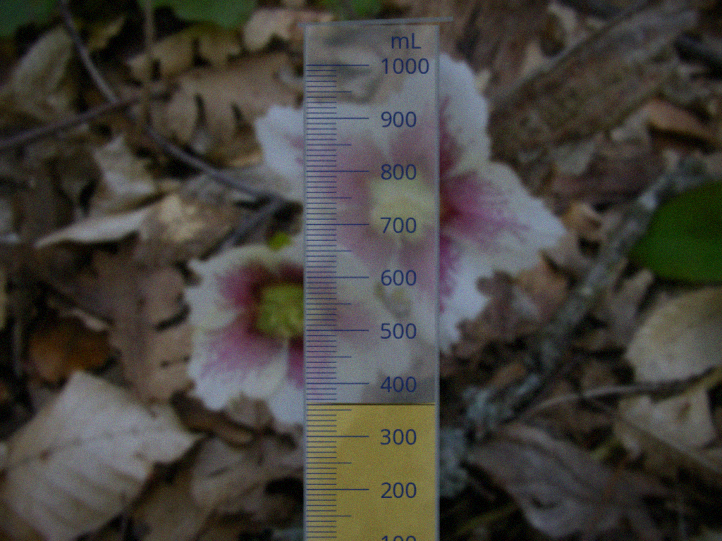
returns 360,mL
